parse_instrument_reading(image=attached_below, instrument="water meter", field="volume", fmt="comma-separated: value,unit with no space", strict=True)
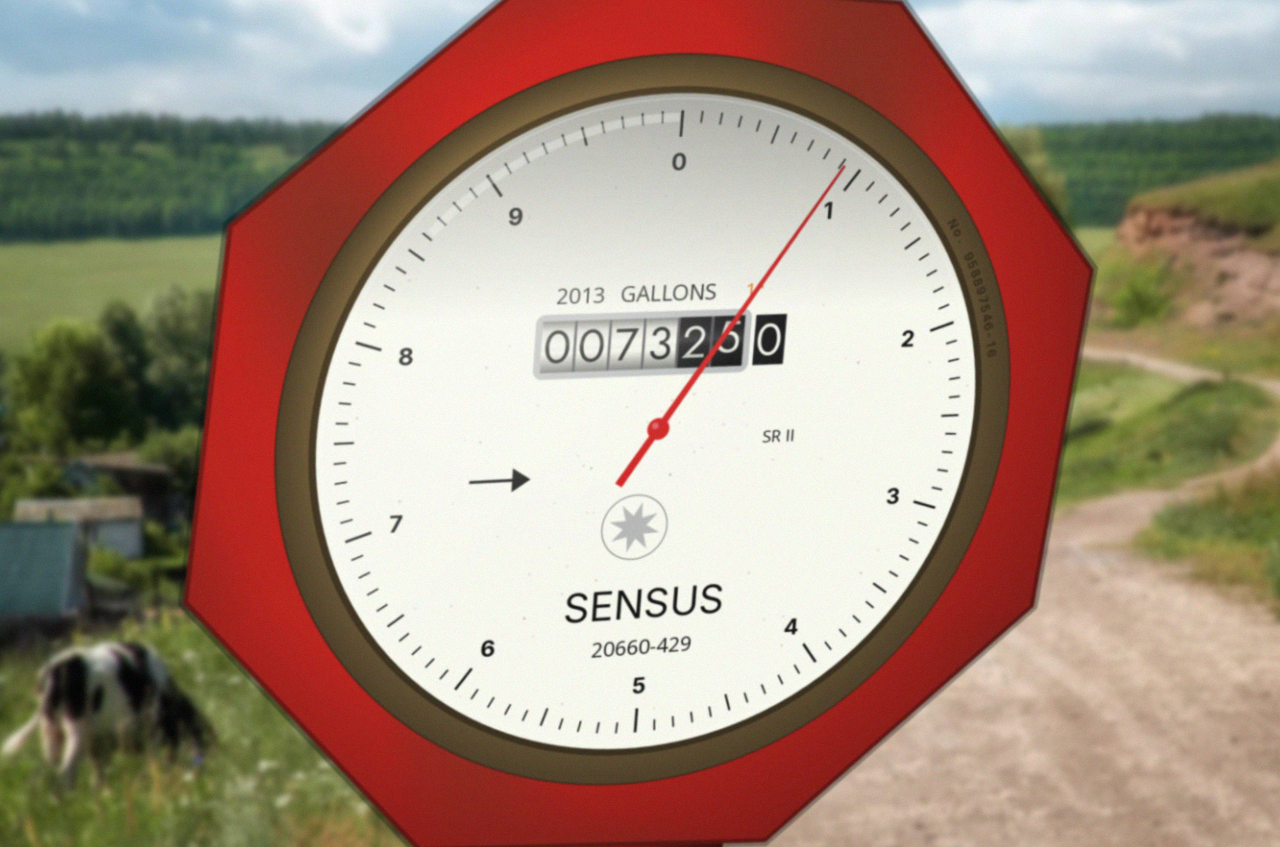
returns 73250.9,gal
